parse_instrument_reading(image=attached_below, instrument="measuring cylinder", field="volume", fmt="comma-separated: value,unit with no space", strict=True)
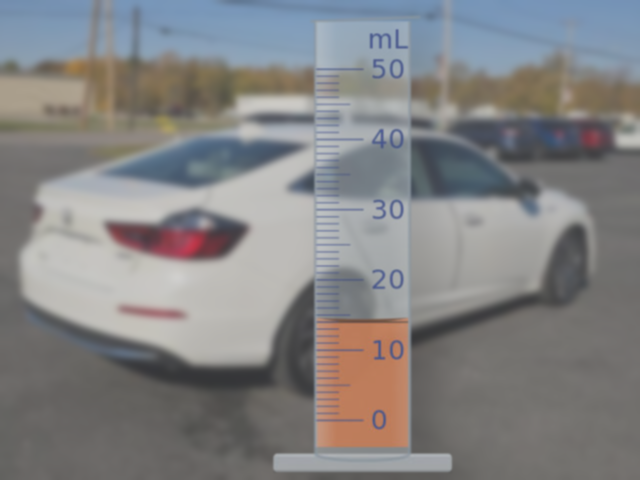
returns 14,mL
